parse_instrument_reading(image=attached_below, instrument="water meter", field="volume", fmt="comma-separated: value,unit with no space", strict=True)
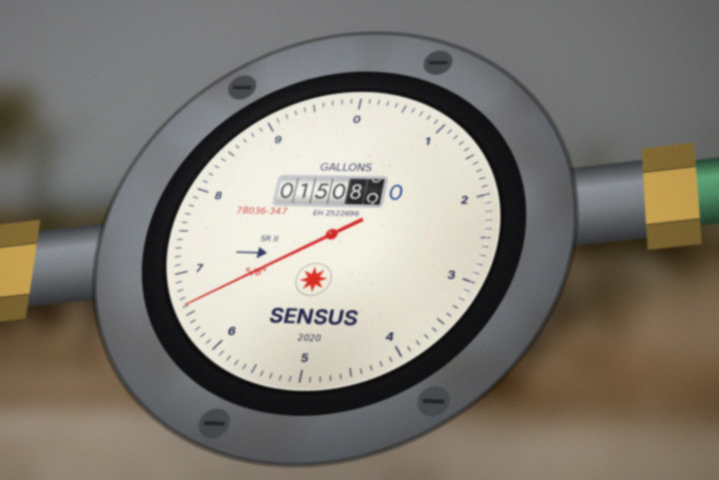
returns 150886.6,gal
